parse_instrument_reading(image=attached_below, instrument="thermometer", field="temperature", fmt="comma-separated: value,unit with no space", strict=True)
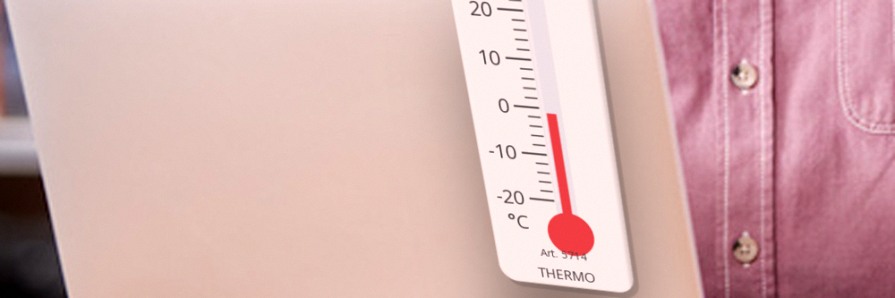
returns -1,°C
